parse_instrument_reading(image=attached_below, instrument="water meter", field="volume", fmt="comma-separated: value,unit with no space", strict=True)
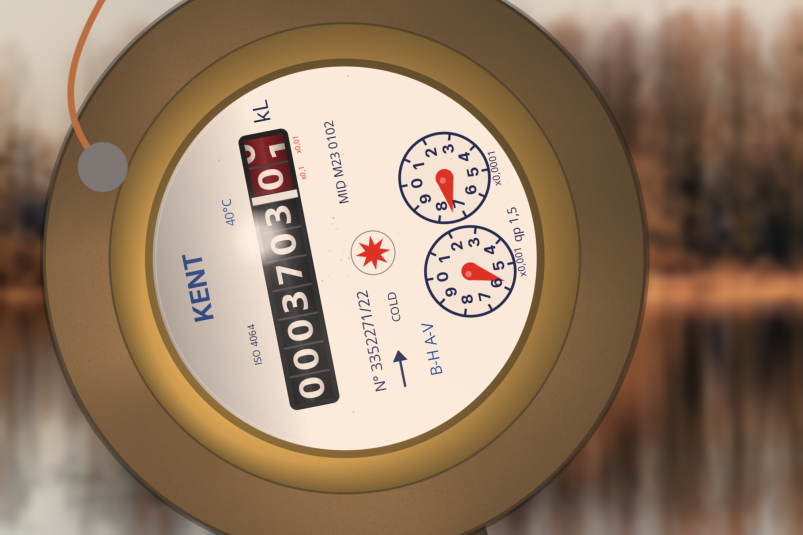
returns 3703.0057,kL
